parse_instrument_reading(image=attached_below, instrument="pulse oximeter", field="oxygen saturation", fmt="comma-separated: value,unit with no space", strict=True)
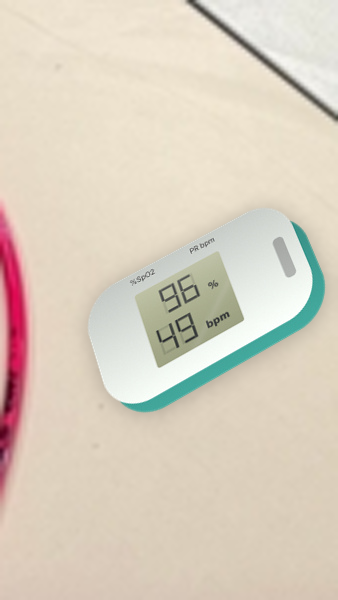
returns 96,%
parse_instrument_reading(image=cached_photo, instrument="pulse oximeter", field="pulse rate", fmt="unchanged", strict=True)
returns 49,bpm
